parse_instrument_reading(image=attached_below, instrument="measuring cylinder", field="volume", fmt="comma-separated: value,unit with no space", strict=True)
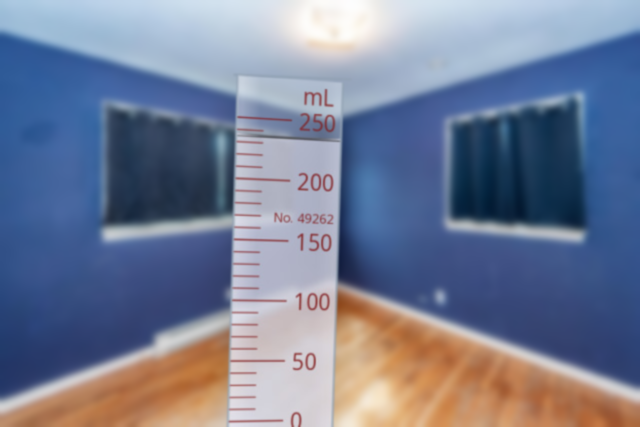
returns 235,mL
